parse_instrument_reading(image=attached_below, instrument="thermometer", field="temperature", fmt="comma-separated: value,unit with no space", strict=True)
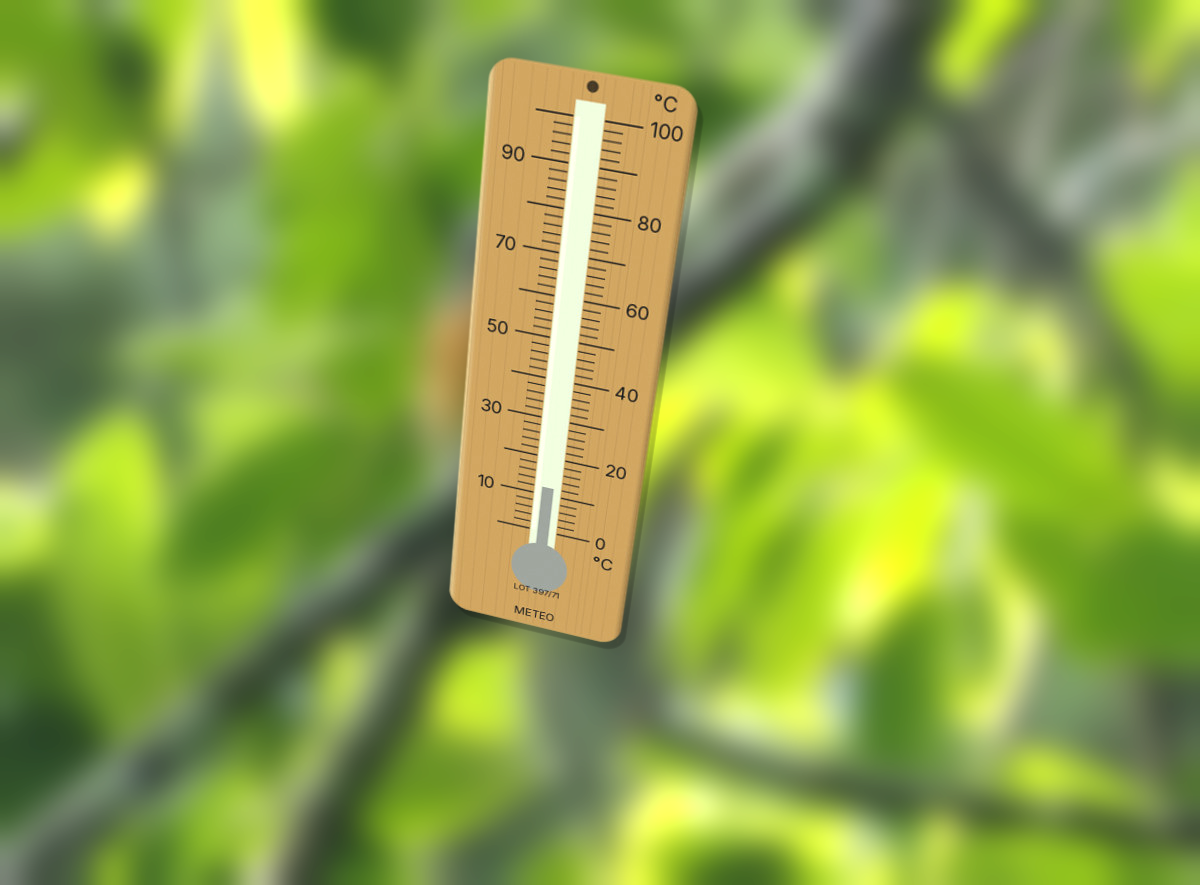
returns 12,°C
